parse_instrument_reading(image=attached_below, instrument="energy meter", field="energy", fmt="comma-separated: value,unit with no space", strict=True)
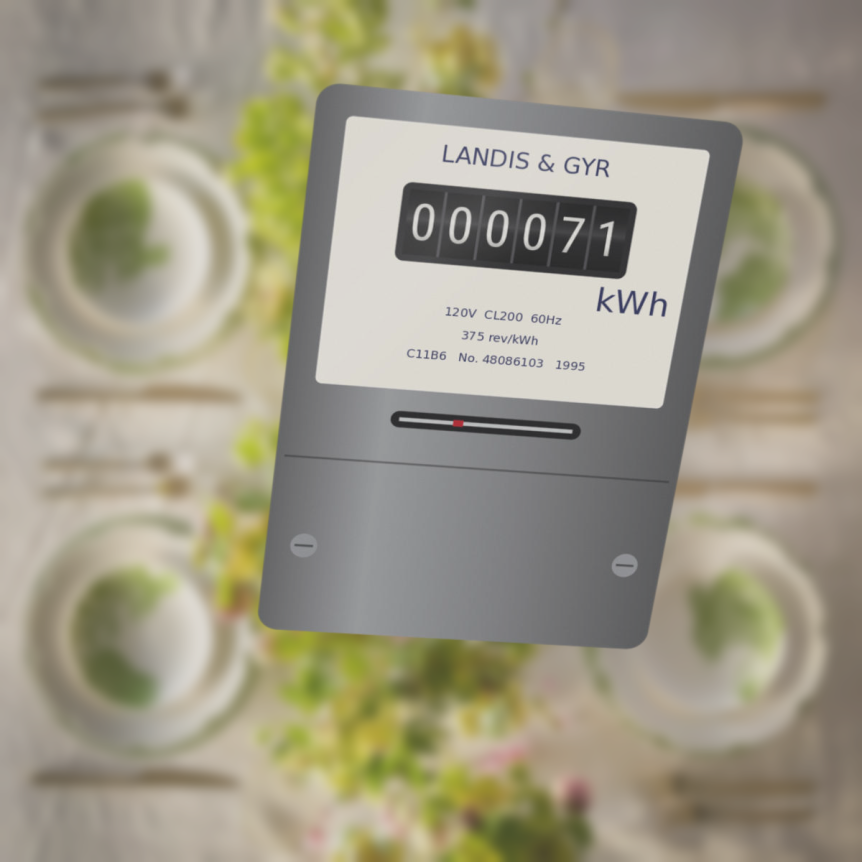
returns 71,kWh
